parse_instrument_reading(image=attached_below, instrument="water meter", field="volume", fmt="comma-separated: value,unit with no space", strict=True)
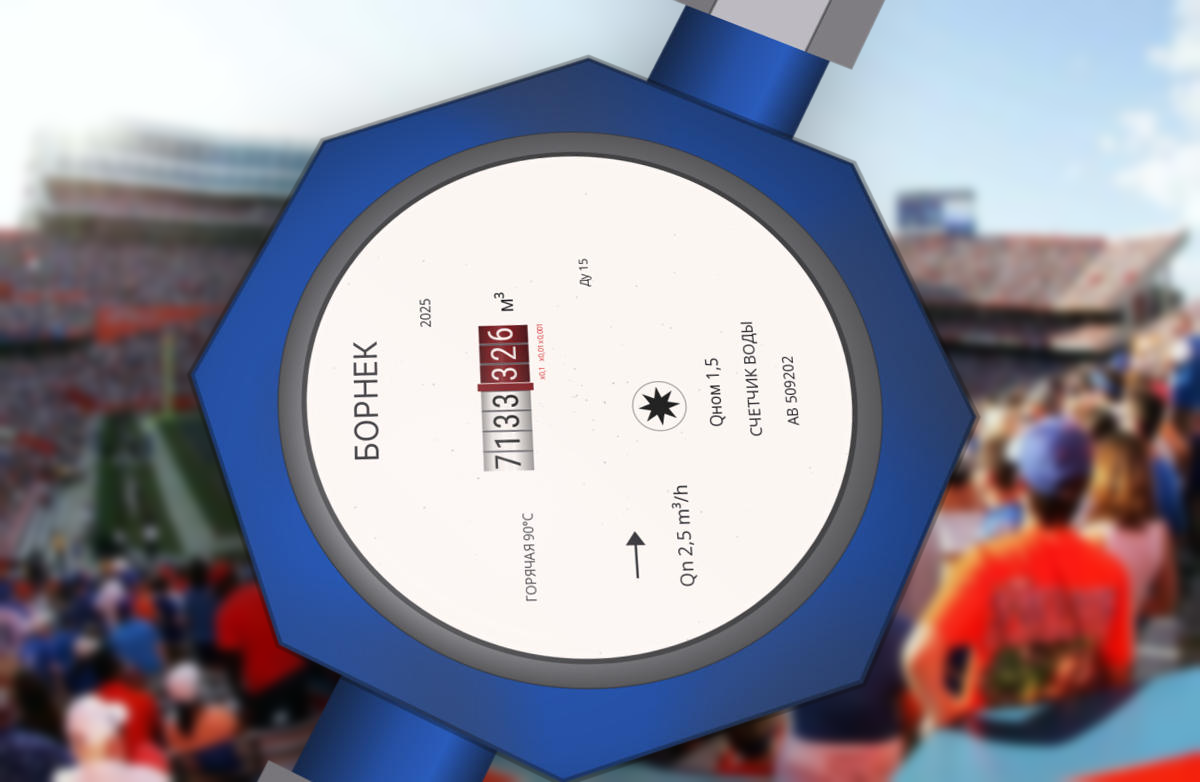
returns 7133.326,m³
